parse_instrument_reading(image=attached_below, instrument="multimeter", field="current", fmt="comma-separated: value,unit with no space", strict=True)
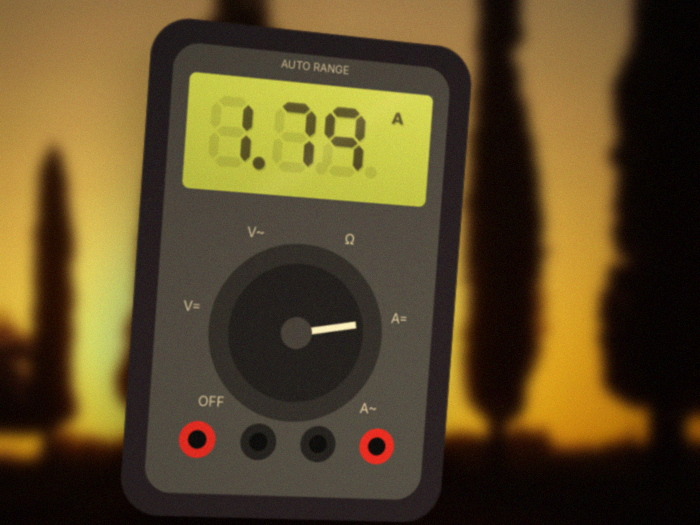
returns 1.79,A
